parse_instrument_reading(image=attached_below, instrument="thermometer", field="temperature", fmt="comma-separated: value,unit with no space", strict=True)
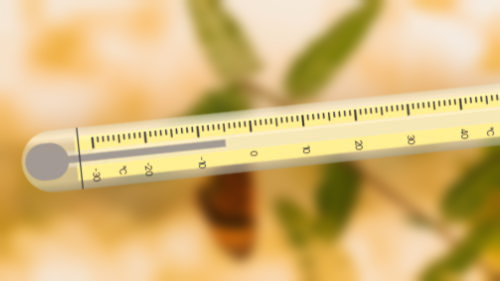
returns -5,°C
